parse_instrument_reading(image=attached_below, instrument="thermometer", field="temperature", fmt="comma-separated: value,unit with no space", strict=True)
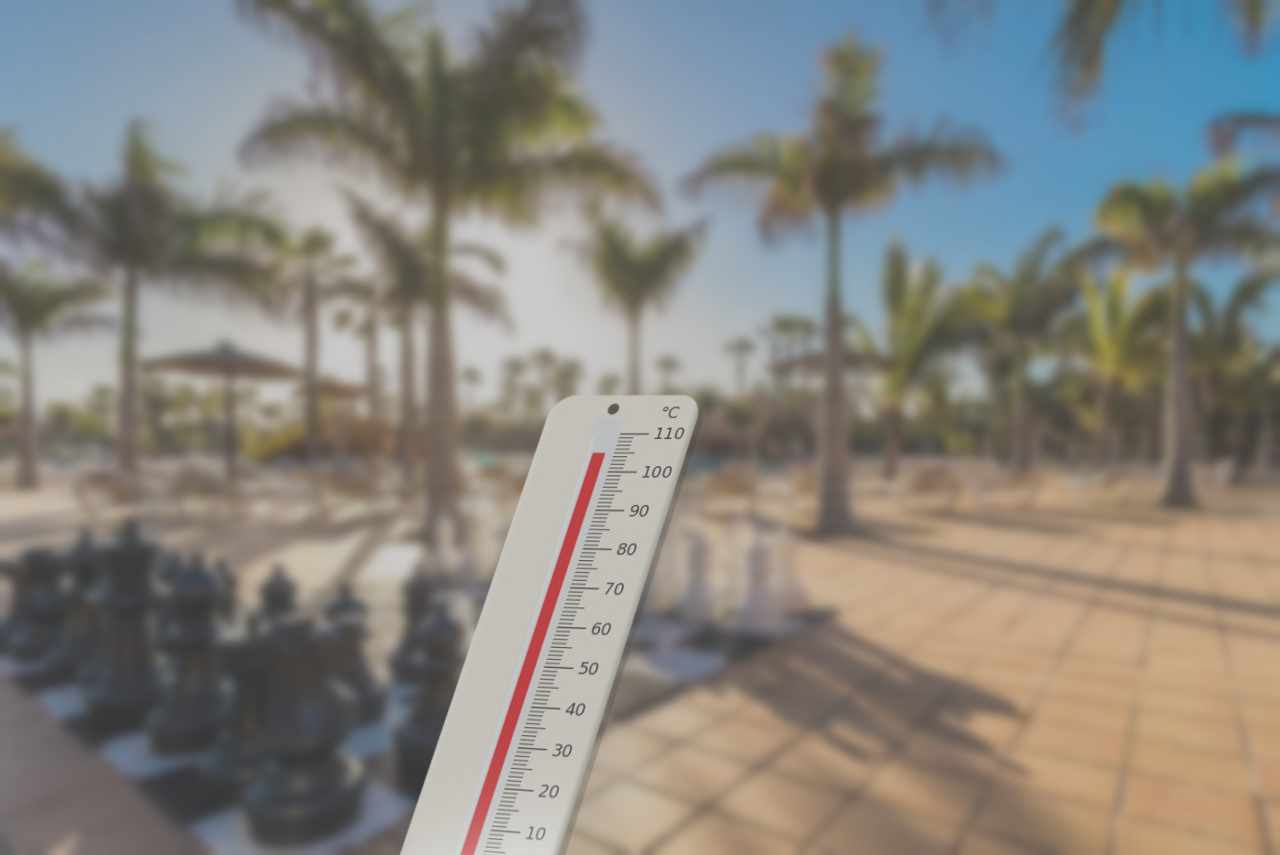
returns 105,°C
